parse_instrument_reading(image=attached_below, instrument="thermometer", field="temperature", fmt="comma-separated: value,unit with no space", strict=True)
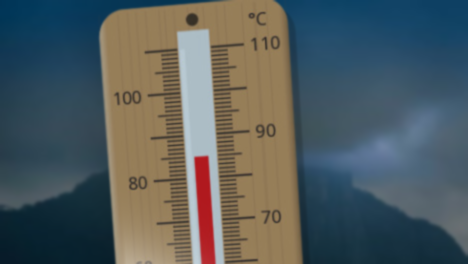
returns 85,°C
